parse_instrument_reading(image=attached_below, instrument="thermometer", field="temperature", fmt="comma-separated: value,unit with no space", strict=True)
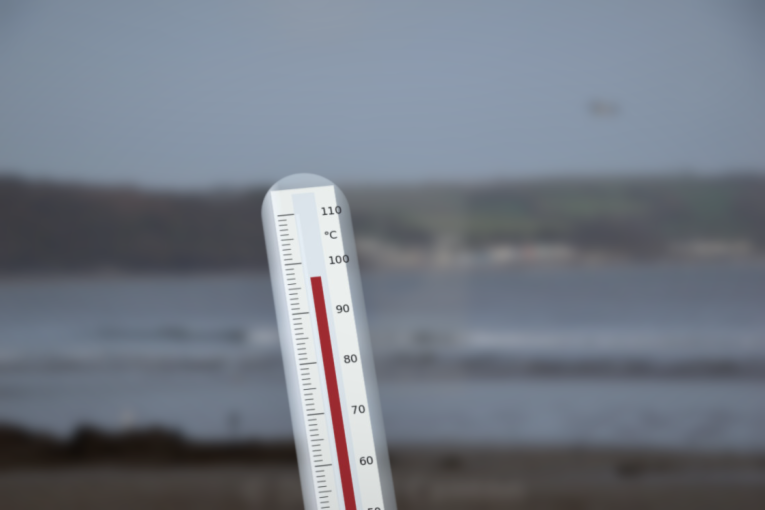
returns 97,°C
